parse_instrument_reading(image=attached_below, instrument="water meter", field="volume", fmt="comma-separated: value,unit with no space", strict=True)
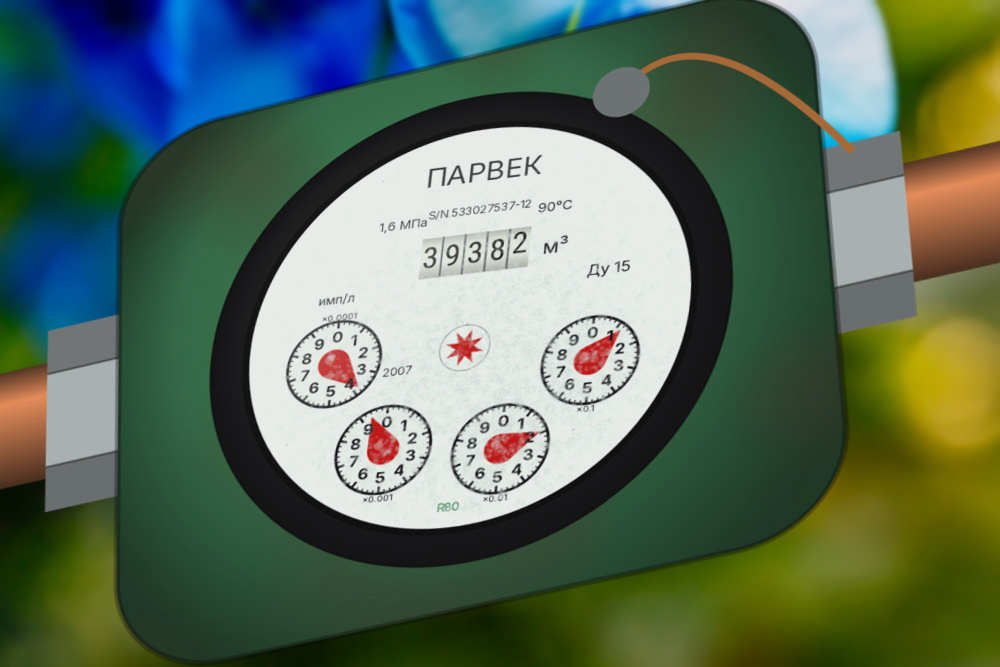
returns 39382.1193,m³
